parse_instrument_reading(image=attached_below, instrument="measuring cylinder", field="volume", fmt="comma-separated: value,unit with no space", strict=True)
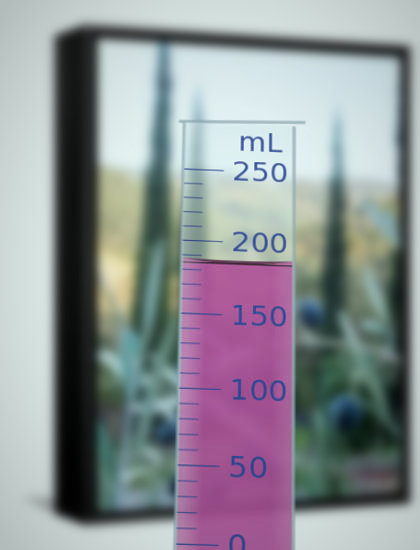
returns 185,mL
